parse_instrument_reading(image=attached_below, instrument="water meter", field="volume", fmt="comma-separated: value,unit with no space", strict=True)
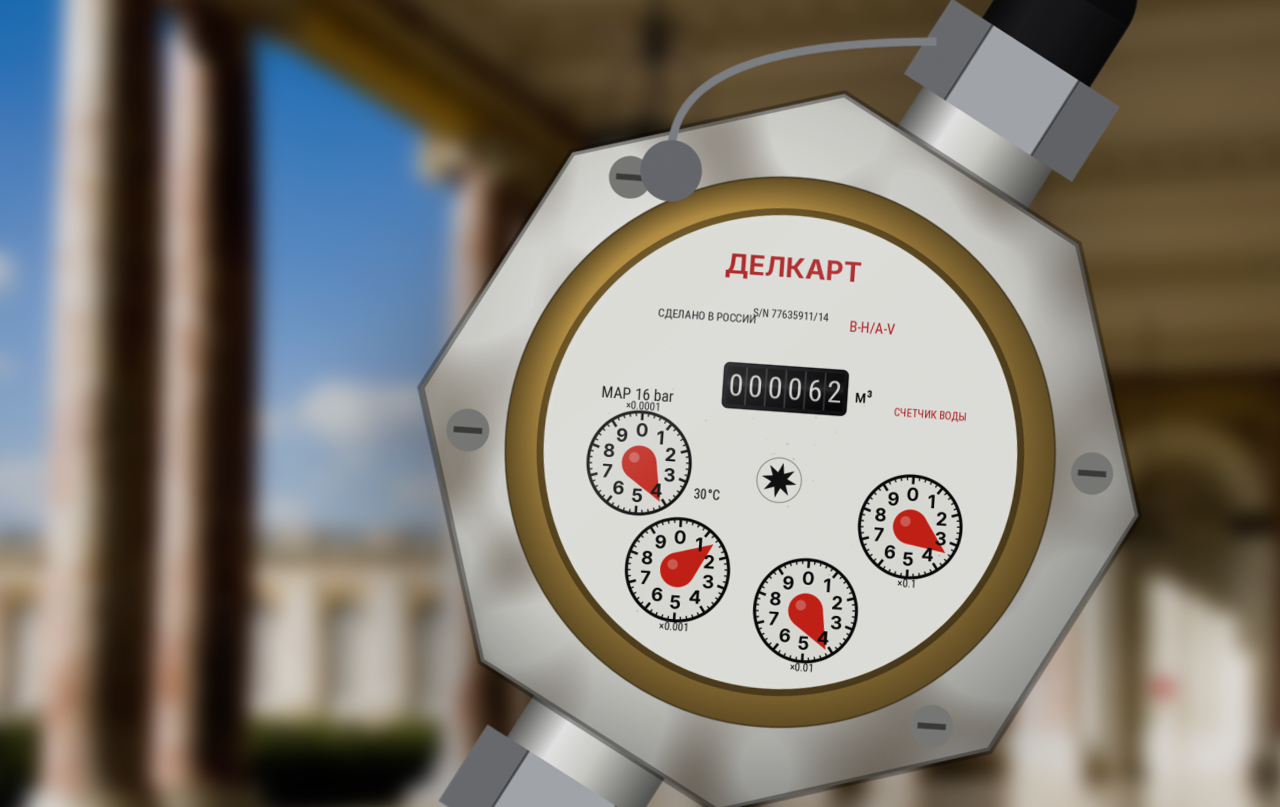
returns 62.3414,m³
